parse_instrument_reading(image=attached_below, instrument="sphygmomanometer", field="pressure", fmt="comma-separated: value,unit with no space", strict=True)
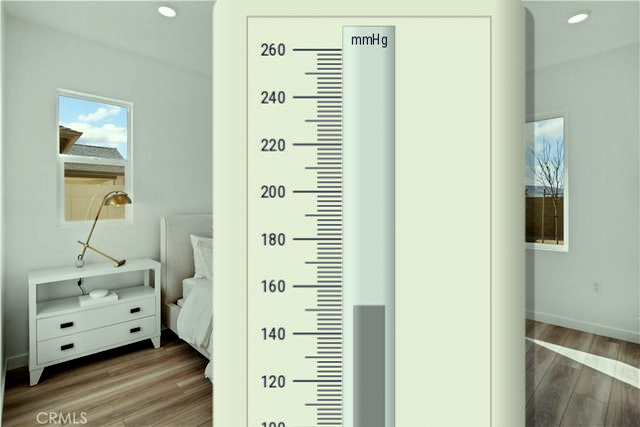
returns 152,mmHg
